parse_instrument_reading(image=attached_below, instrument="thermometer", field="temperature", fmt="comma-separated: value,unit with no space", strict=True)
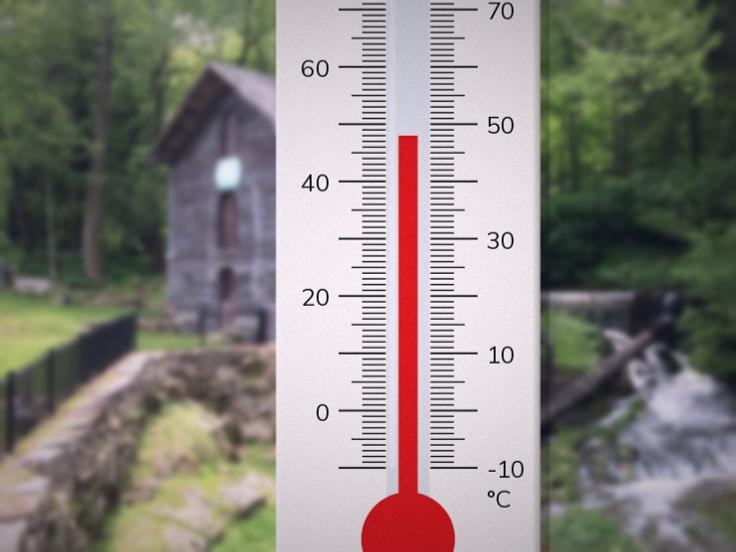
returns 48,°C
